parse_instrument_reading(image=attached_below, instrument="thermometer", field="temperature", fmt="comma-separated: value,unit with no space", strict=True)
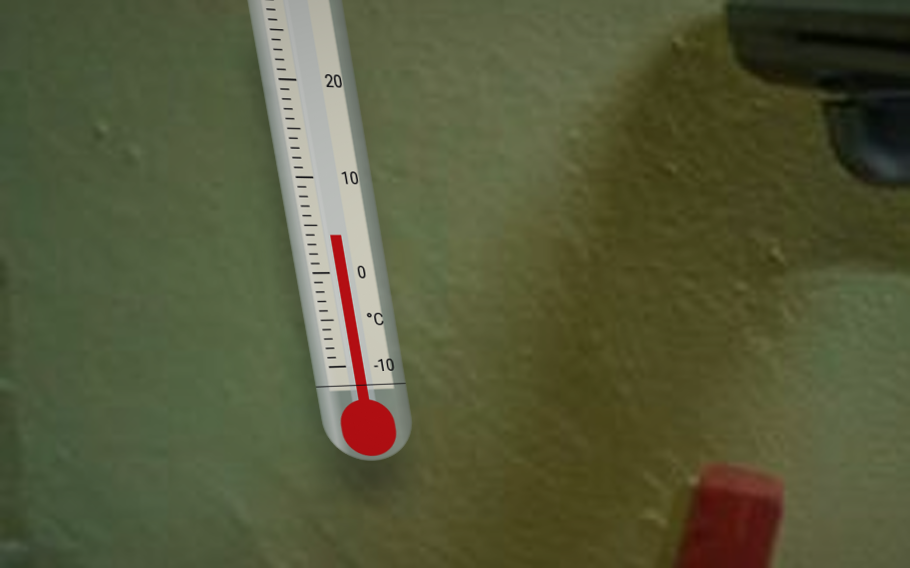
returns 4,°C
